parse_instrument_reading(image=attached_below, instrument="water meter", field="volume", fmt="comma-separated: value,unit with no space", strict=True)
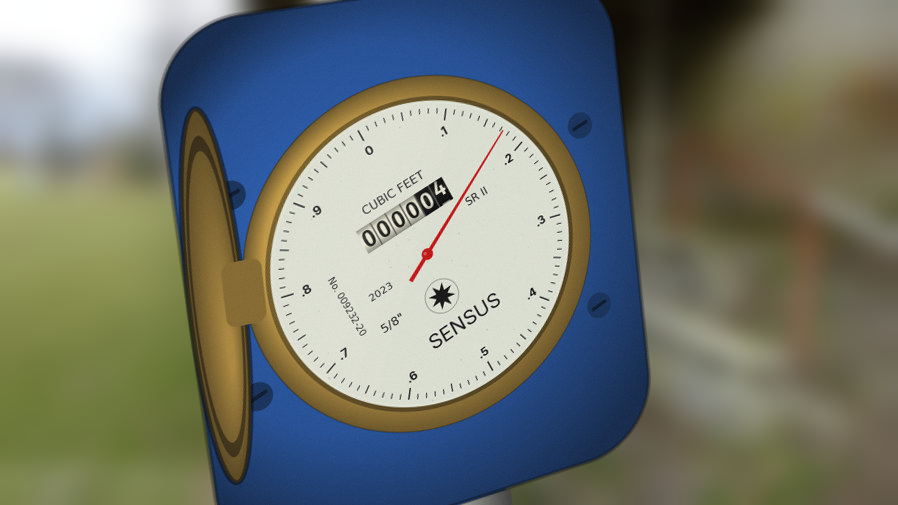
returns 4.17,ft³
